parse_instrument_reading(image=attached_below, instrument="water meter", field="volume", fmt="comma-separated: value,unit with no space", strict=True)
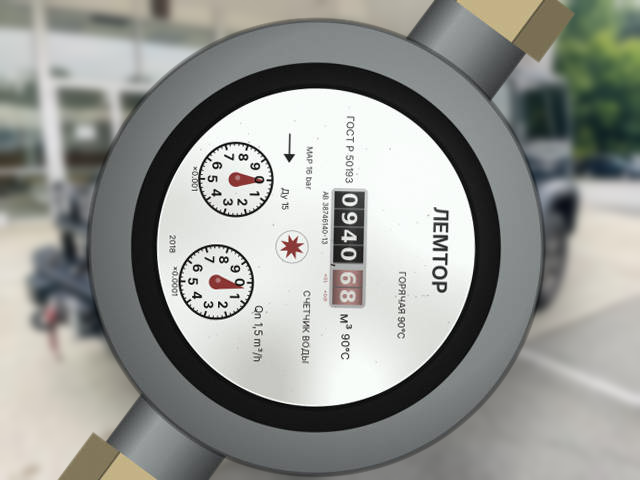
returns 940.6800,m³
